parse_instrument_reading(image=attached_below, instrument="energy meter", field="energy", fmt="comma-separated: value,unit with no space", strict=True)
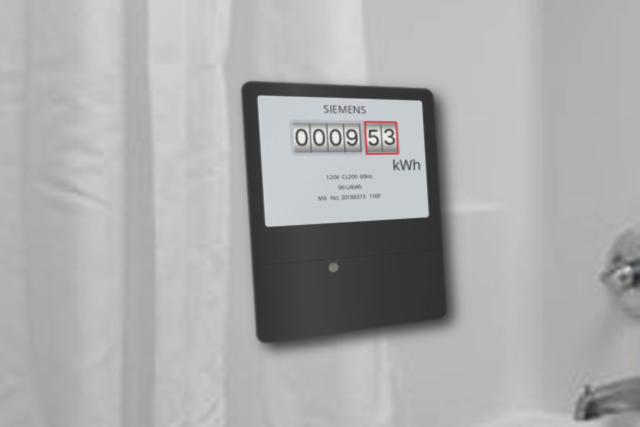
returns 9.53,kWh
